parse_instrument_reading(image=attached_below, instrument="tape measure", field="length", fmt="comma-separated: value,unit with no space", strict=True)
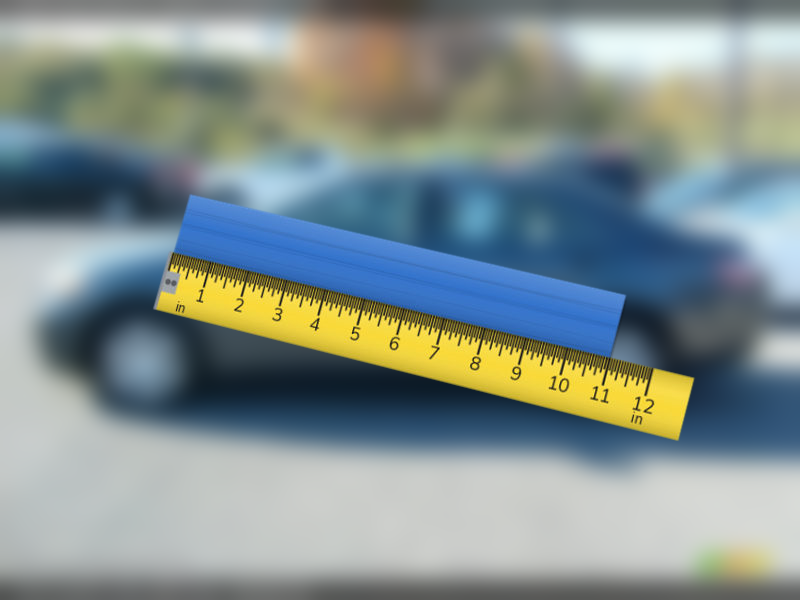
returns 11,in
